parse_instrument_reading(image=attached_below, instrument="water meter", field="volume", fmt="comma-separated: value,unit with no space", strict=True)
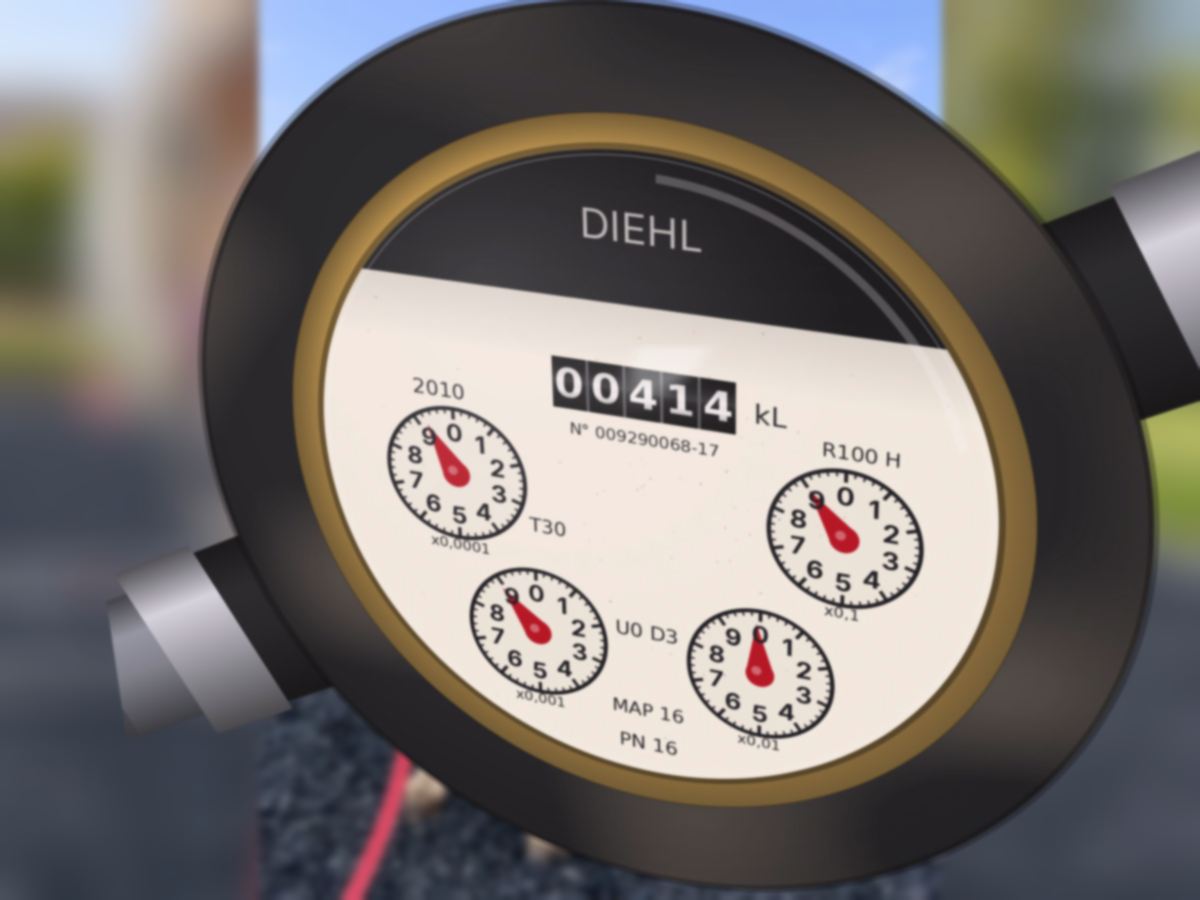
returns 414.8989,kL
